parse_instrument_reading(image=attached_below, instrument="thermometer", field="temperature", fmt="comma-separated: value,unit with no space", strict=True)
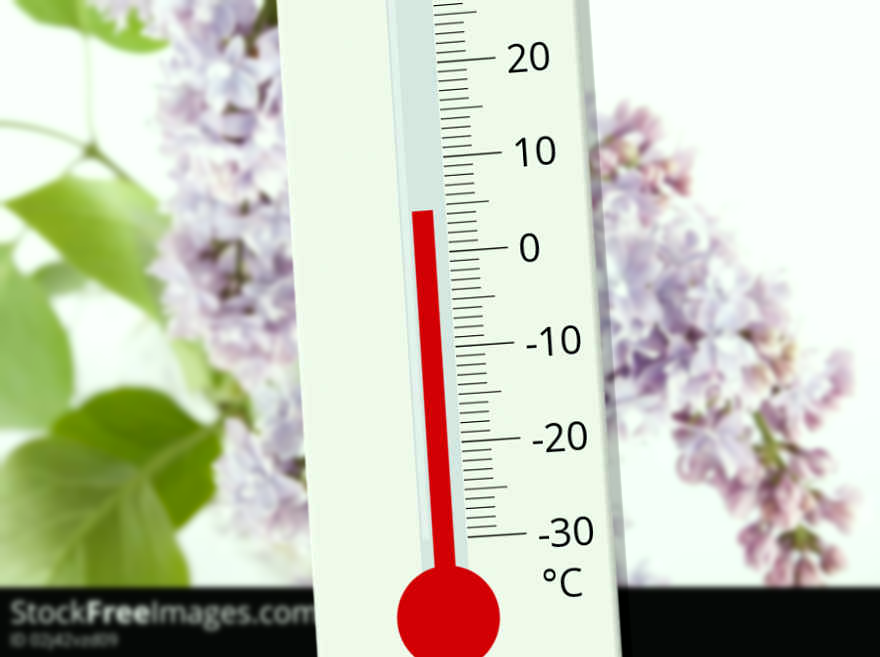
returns 4.5,°C
